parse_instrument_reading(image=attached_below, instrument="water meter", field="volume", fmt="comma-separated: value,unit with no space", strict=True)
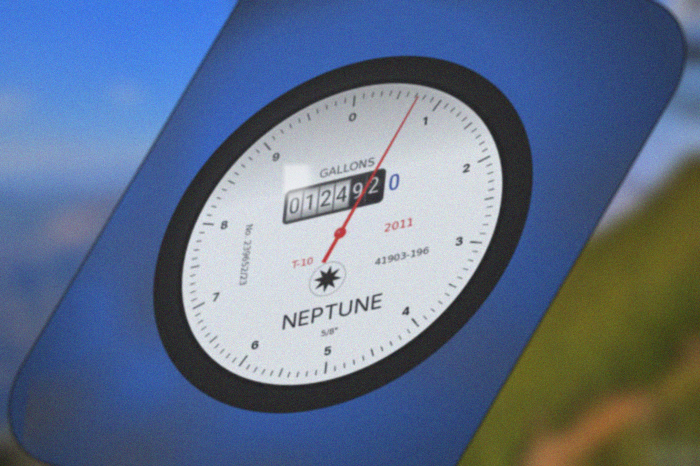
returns 124920.7,gal
